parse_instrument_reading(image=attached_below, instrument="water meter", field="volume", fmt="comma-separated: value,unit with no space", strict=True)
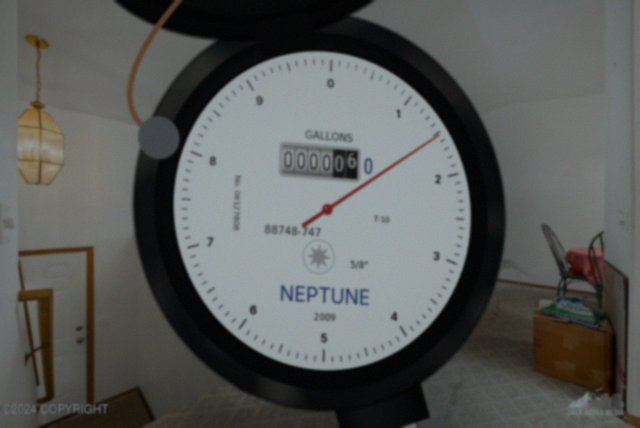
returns 61.5,gal
